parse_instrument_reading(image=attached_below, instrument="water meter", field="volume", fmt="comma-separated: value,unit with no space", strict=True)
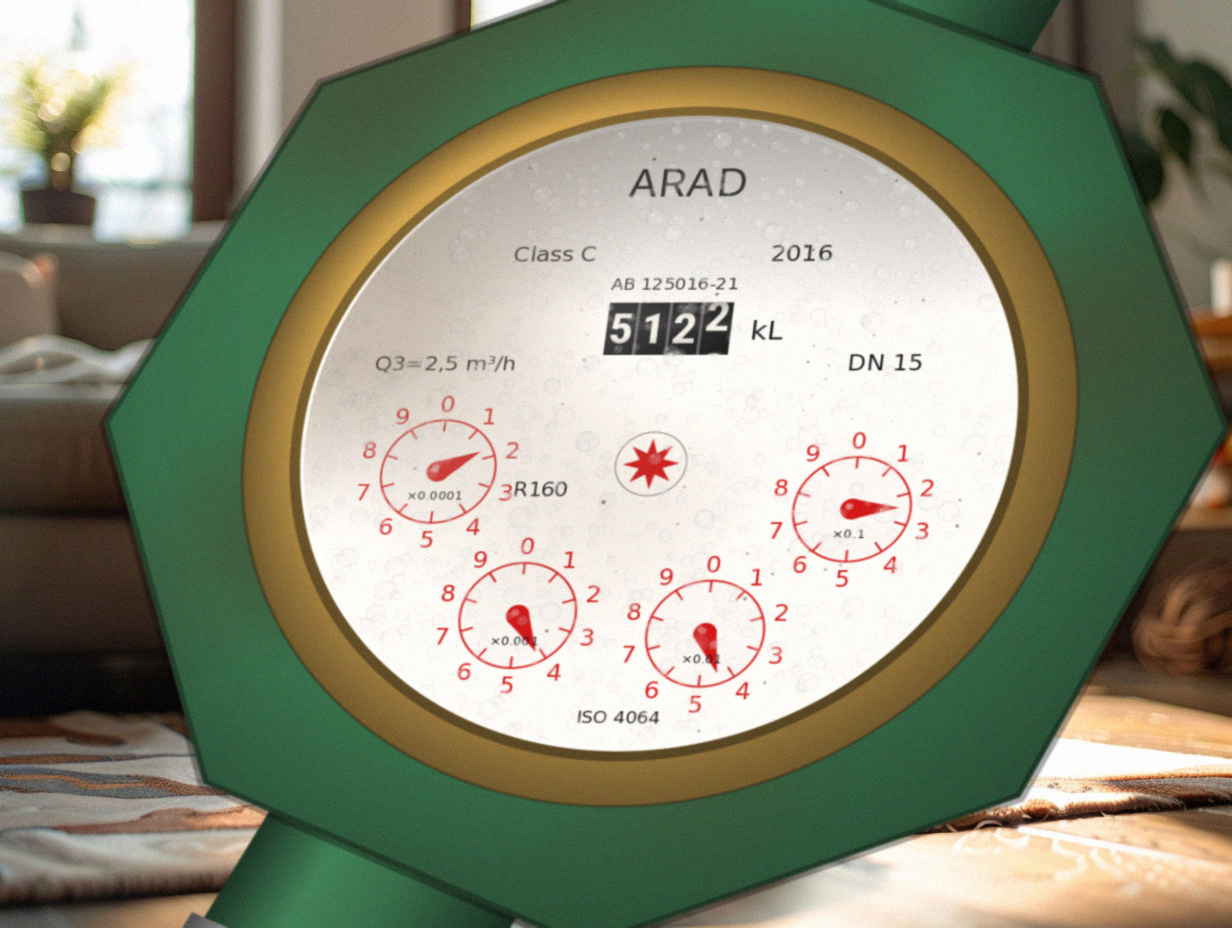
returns 5122.2441,kL
